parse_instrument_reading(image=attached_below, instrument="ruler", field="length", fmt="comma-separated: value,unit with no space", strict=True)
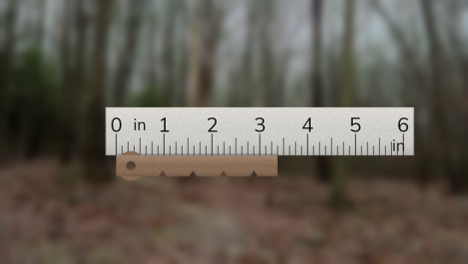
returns 3.375,in
